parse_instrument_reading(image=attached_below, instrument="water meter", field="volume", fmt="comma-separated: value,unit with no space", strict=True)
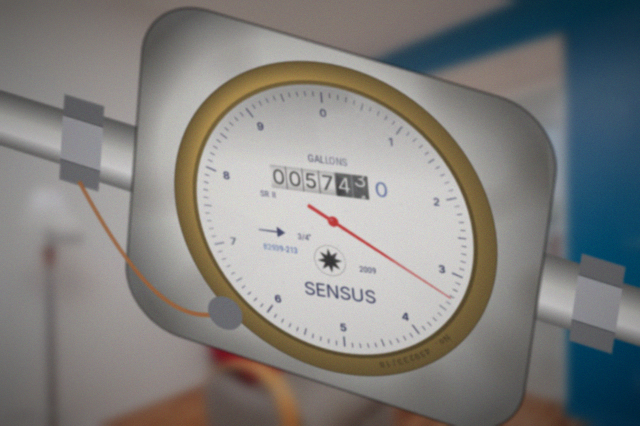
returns 57433.3,gal
